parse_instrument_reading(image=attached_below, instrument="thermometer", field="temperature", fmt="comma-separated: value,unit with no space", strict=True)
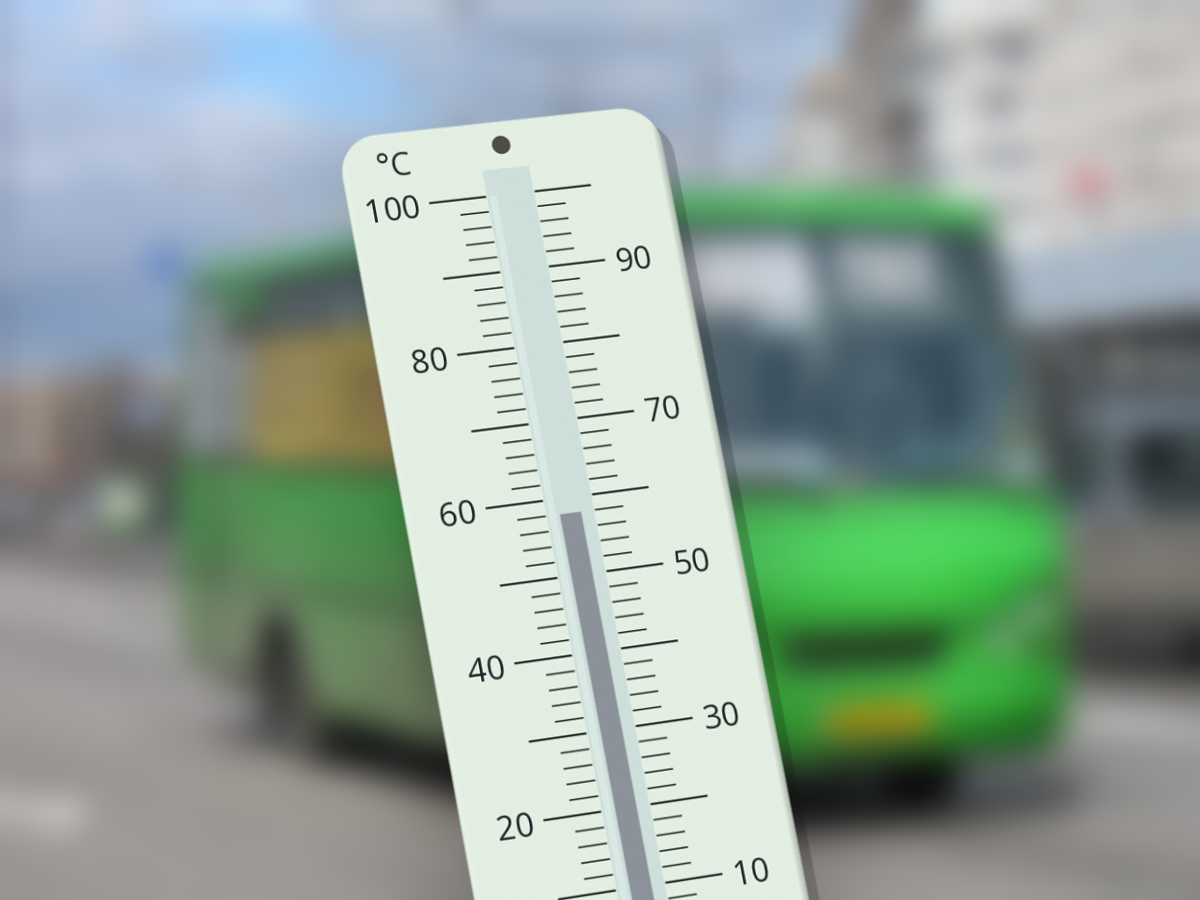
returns 58,°C
